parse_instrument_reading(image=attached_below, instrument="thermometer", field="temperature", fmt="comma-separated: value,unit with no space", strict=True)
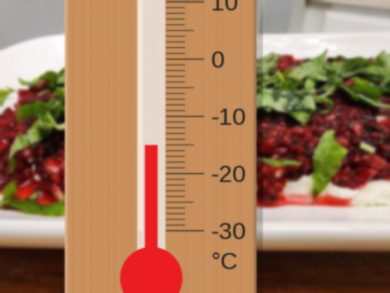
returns -15,°C
